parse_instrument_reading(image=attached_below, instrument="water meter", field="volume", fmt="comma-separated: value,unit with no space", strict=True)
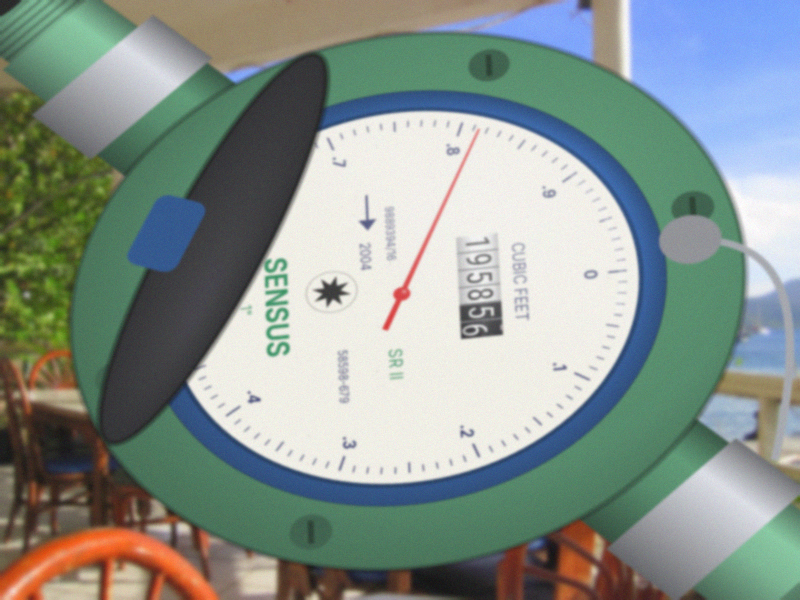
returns 195855.81,ft³
